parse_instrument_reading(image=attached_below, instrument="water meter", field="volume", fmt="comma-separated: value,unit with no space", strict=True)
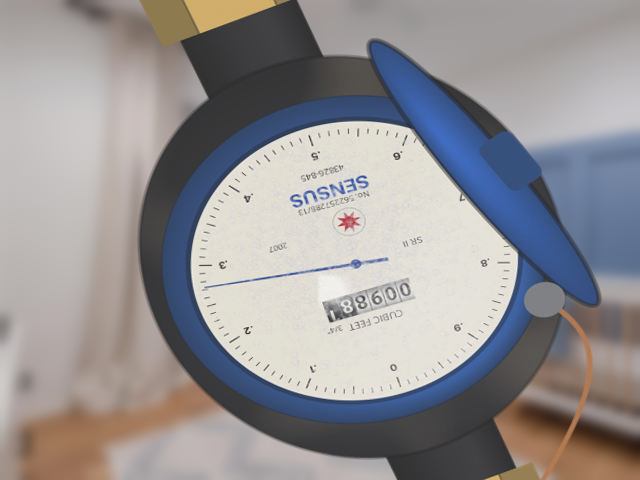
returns 9881.27,ft³
